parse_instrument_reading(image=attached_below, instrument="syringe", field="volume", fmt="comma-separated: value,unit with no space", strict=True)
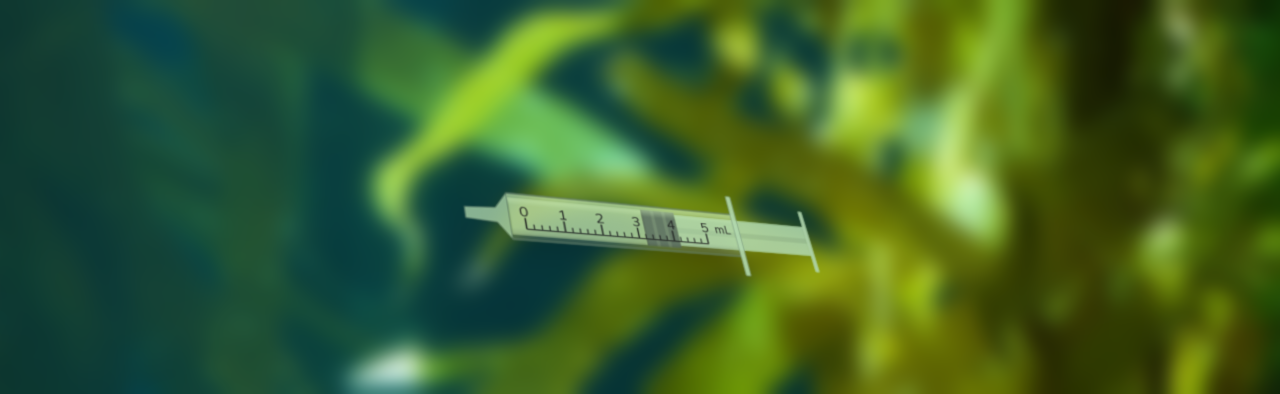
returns 3.2,mL
